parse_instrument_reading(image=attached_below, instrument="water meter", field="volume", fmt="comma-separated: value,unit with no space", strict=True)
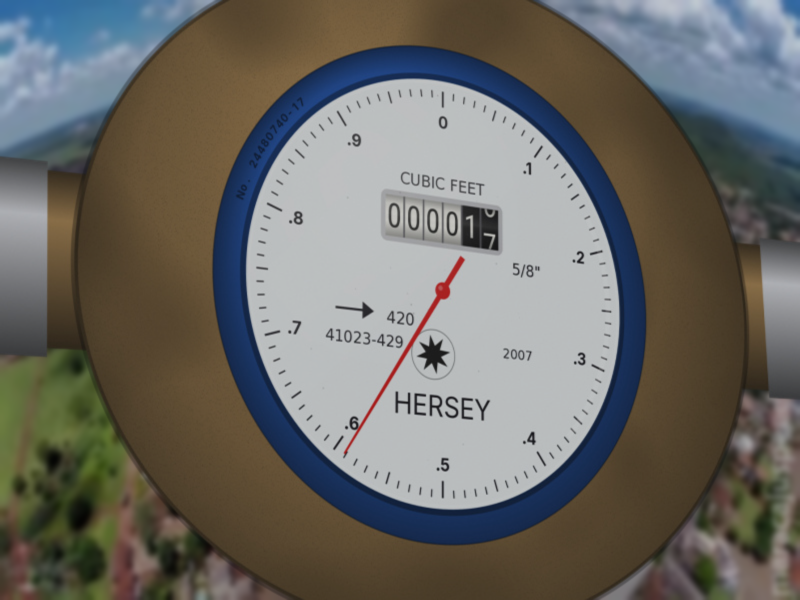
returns 16.59,ft³
